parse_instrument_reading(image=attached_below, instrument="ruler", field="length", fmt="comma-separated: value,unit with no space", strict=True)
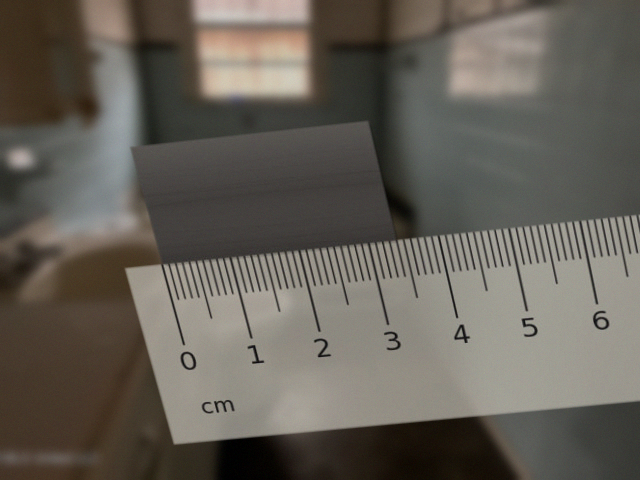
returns 3.4,cm
